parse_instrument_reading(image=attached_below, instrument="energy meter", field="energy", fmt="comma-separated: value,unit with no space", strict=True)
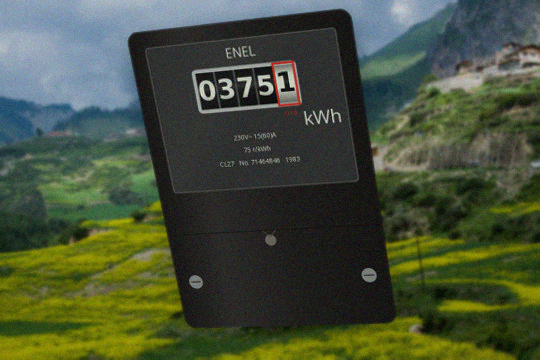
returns 375.1,kWh
